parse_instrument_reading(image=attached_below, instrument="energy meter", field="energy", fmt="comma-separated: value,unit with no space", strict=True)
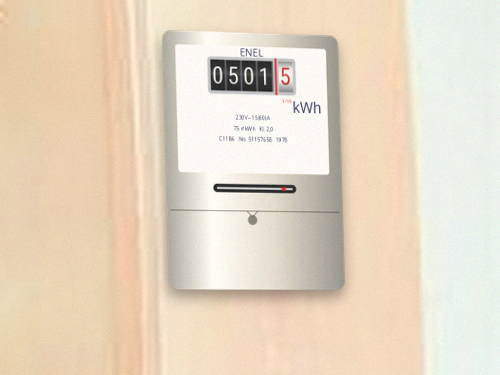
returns 501.5,kWh
